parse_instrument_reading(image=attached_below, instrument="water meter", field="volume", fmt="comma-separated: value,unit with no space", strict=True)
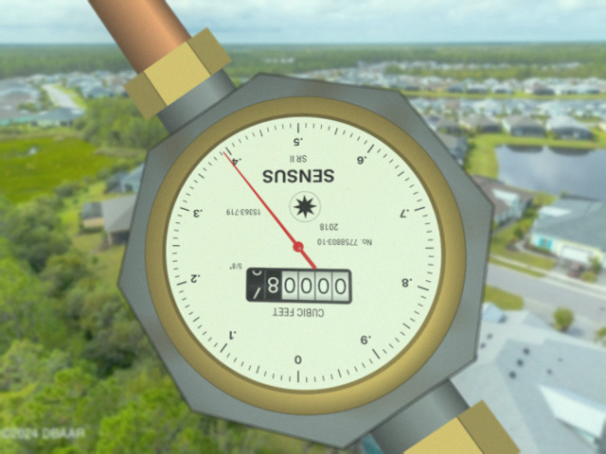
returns 87.39,ft³
